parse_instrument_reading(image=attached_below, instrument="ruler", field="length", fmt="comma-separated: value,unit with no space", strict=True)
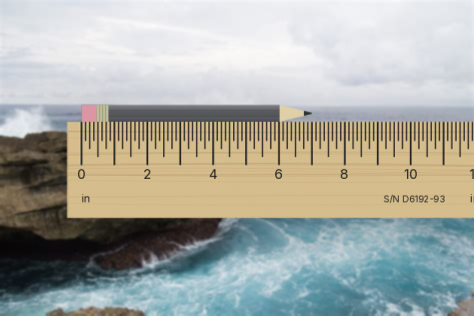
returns 7,in
